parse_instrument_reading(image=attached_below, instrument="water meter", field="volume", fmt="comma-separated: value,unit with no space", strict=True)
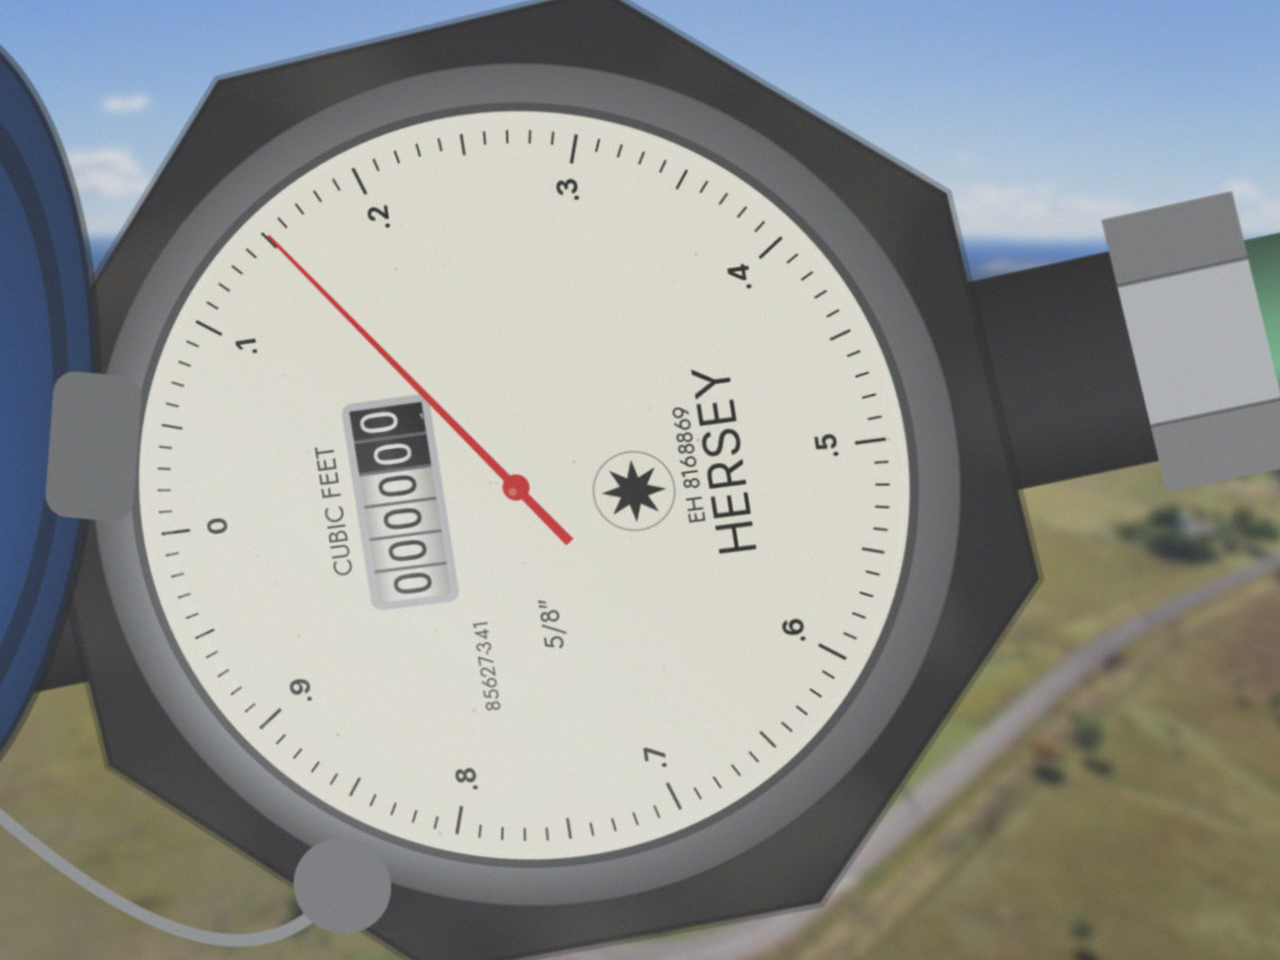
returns 0.15,ft³
